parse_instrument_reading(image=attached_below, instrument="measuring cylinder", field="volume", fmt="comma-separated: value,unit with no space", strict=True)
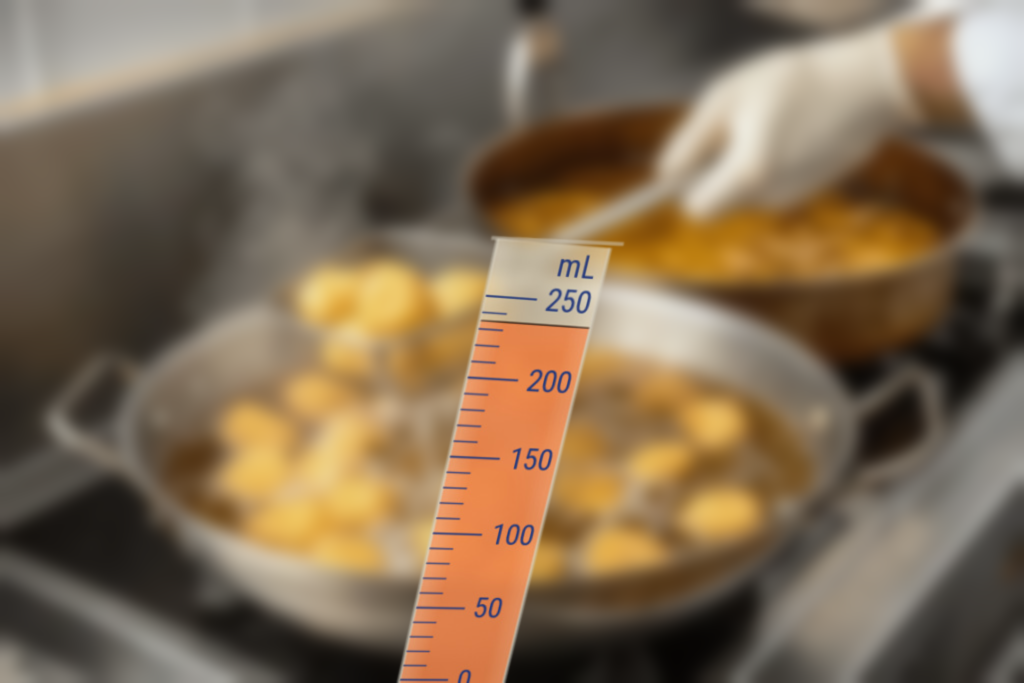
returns 235,mL
